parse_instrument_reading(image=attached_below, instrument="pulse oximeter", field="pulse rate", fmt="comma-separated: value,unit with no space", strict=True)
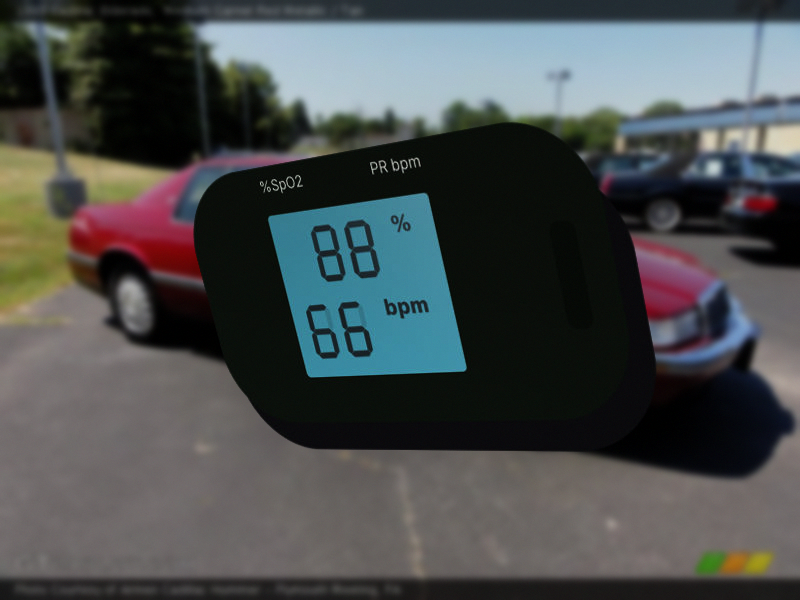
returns 66,bpm
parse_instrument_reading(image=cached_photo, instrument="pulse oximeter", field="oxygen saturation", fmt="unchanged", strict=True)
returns 88,%
